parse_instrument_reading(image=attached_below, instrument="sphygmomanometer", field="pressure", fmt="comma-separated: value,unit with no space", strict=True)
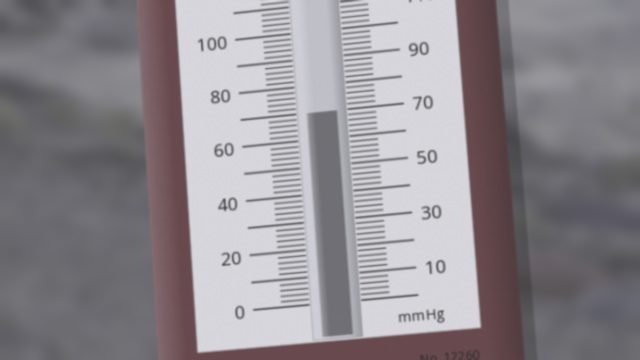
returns 70,mmHg
